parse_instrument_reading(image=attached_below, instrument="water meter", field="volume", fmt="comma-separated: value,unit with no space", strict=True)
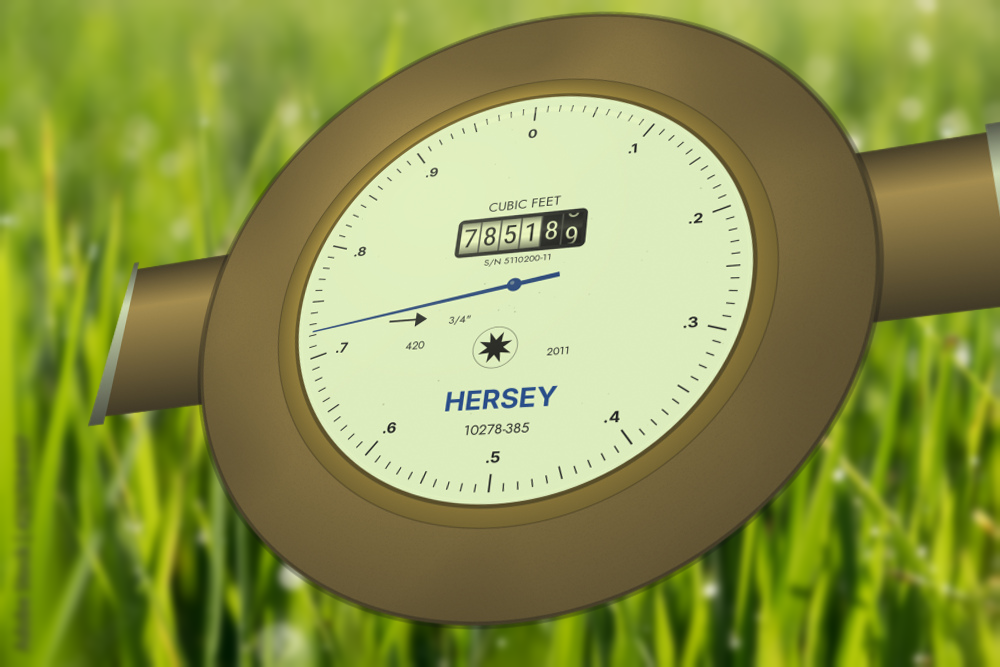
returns 785188.72,ft³
